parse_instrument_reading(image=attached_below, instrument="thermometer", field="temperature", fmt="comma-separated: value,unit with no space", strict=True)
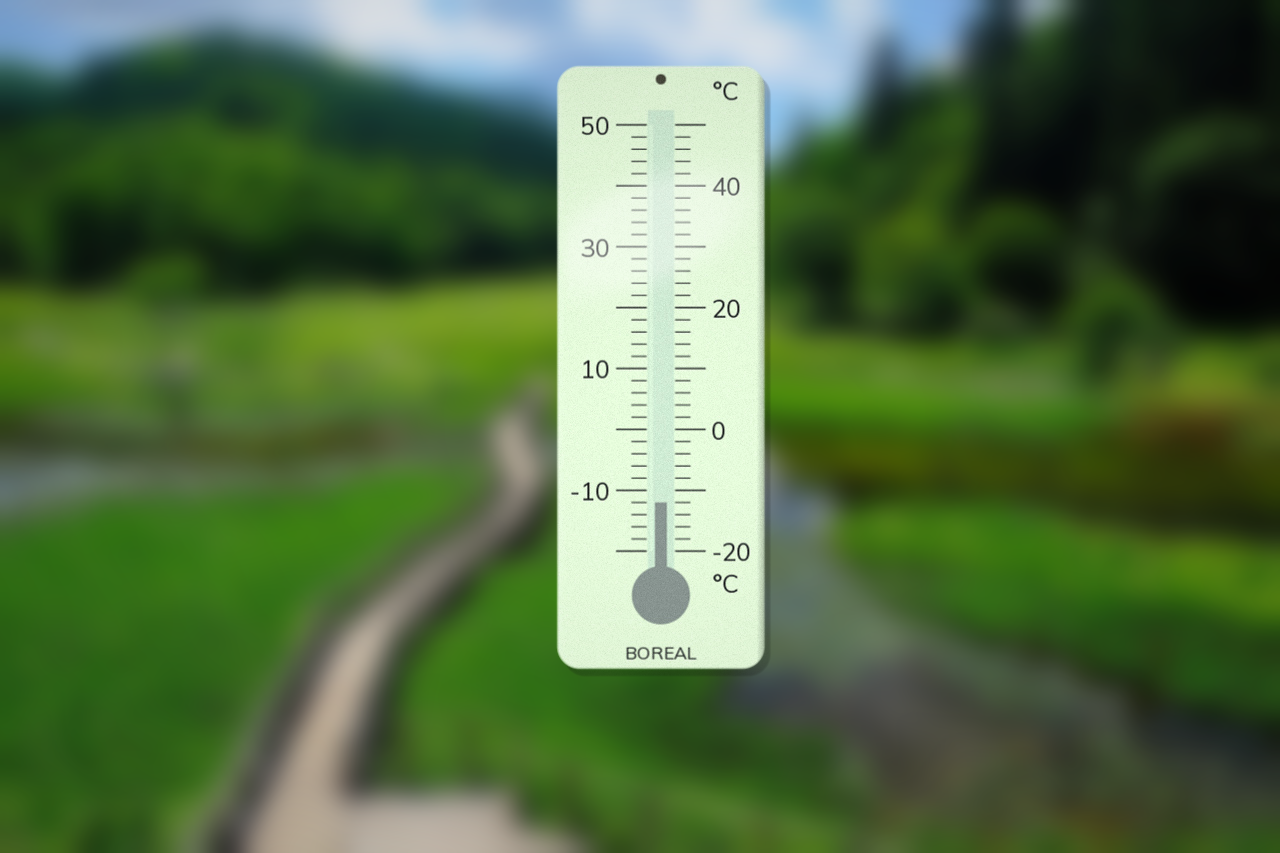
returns -12,°C
